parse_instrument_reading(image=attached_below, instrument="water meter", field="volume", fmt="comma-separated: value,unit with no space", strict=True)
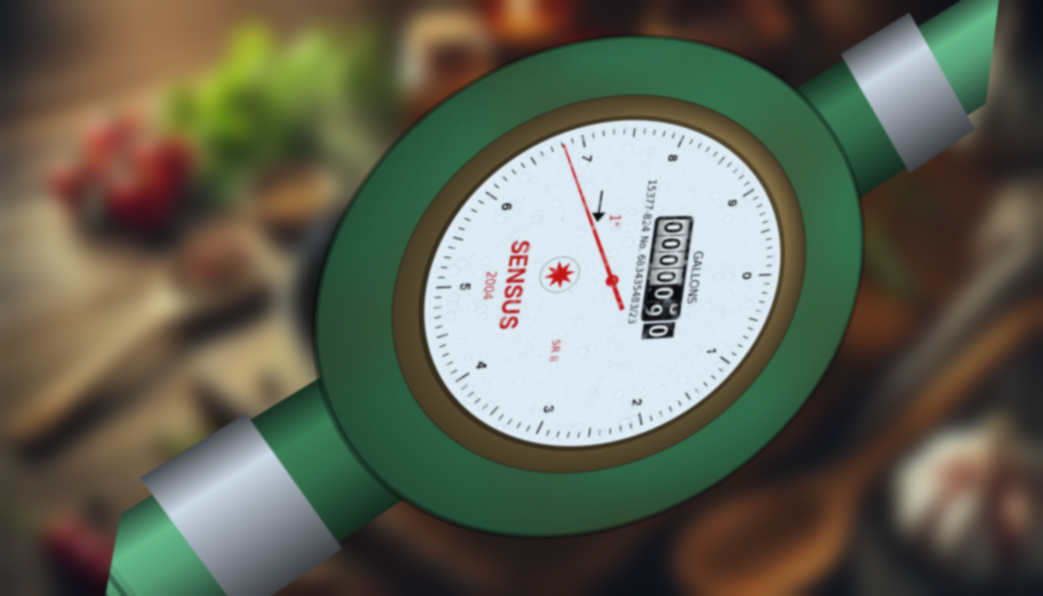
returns 86.8,gal
